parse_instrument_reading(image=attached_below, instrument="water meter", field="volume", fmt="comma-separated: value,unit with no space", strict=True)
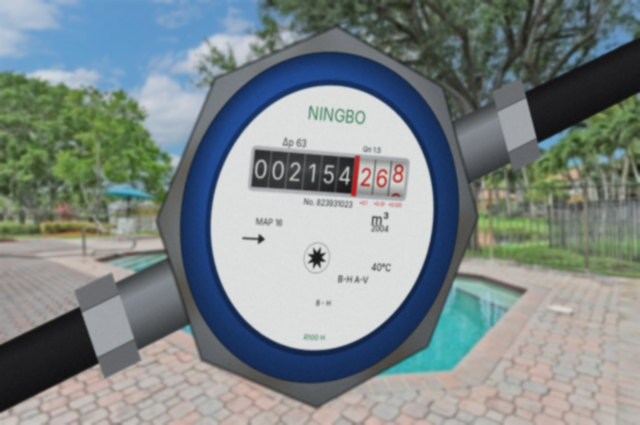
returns 2154.268,m³
